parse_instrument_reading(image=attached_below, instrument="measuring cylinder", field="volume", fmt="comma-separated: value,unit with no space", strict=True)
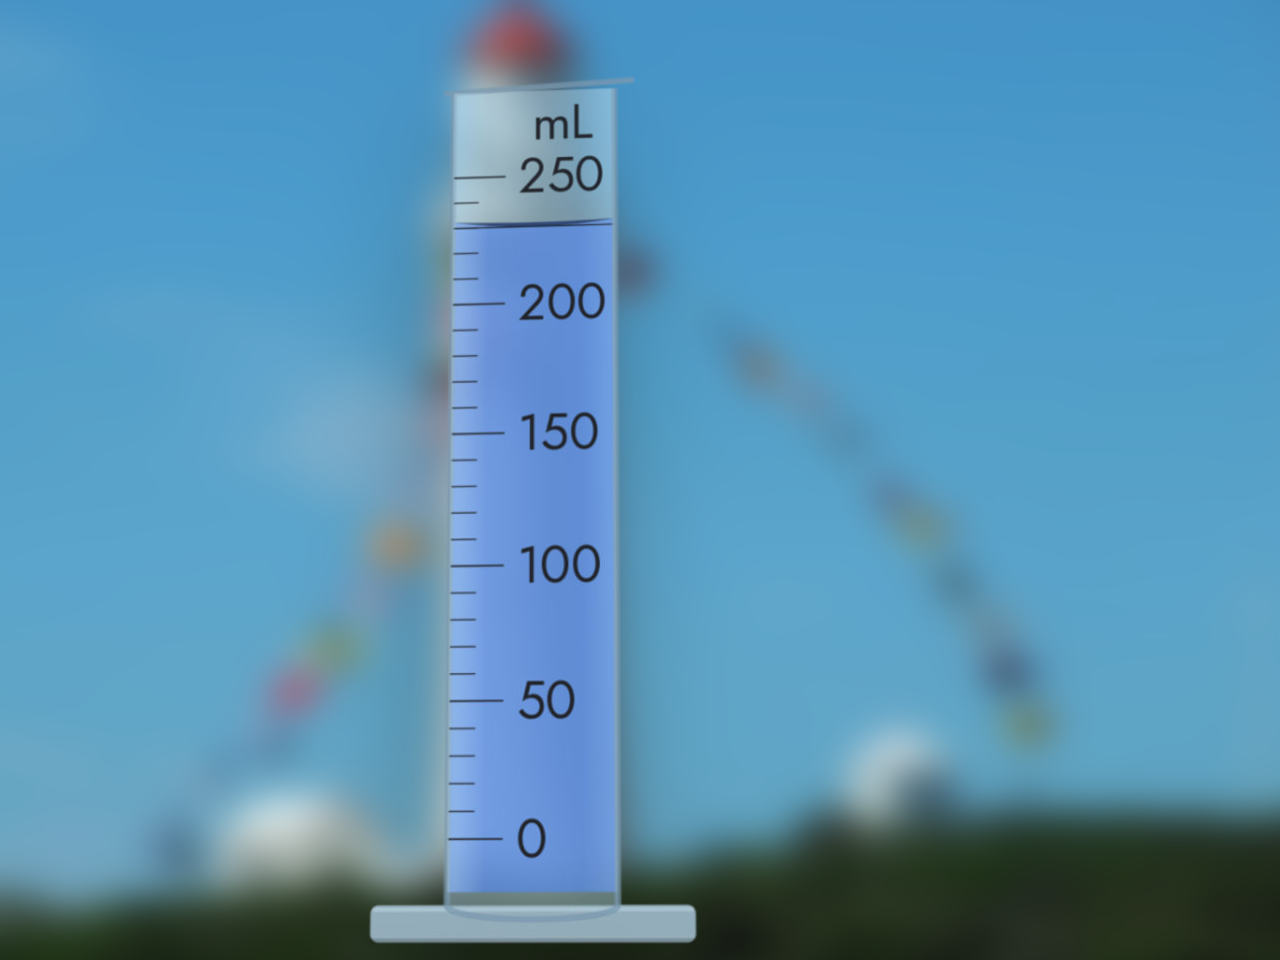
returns 230,mL
